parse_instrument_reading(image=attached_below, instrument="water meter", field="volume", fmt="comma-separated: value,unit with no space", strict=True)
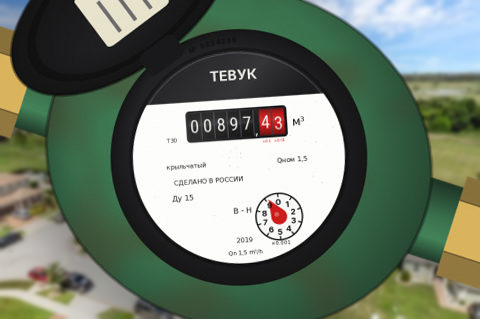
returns 897.429,m³
